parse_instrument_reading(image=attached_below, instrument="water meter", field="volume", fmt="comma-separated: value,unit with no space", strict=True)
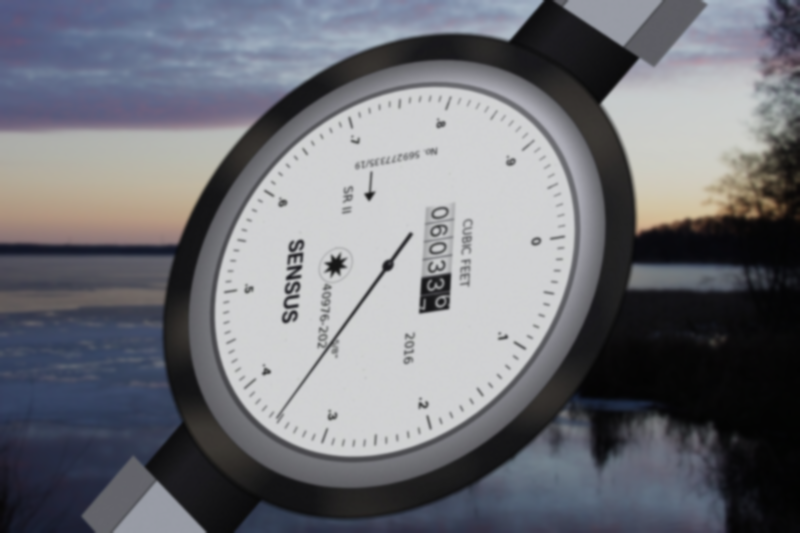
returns 60336.35,ft³
